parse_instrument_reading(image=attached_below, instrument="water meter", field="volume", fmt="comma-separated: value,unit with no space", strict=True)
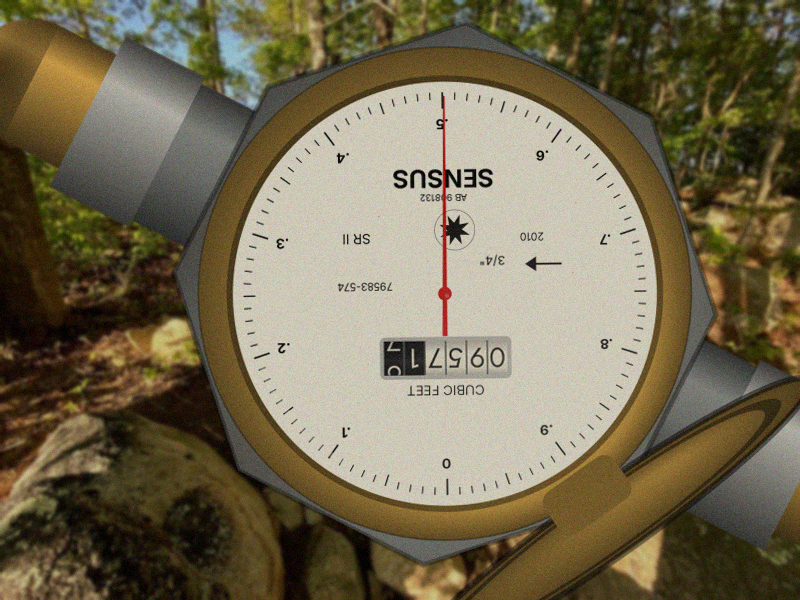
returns 95716.50,ft³
